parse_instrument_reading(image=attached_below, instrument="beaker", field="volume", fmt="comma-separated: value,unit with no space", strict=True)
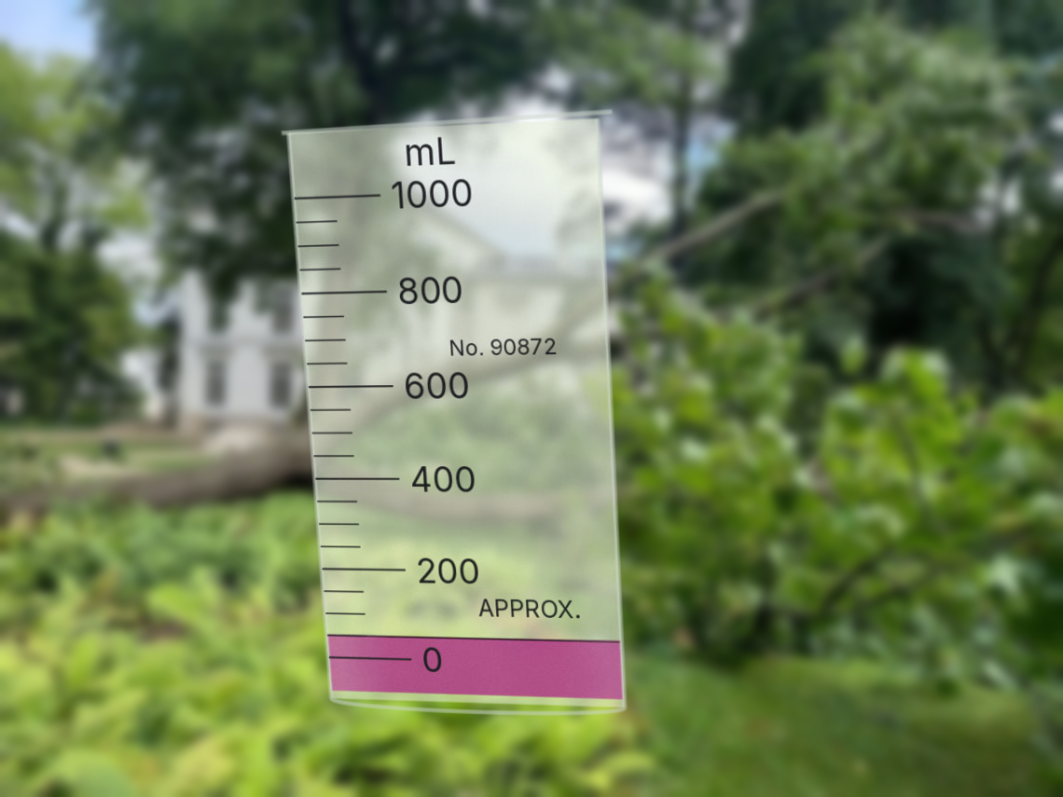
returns 50,mL
